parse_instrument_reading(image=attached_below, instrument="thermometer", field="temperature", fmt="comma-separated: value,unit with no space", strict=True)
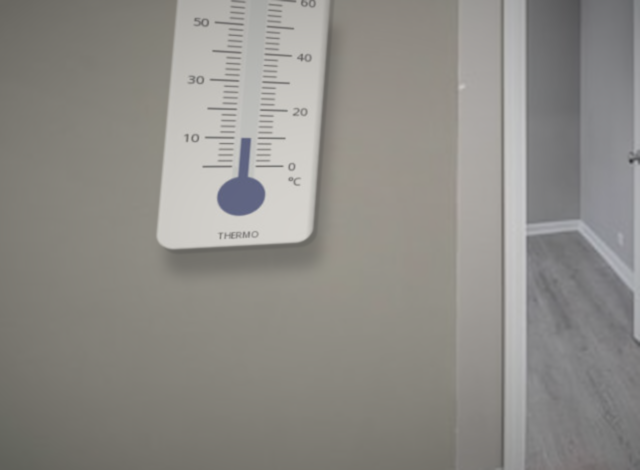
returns 10,°C
